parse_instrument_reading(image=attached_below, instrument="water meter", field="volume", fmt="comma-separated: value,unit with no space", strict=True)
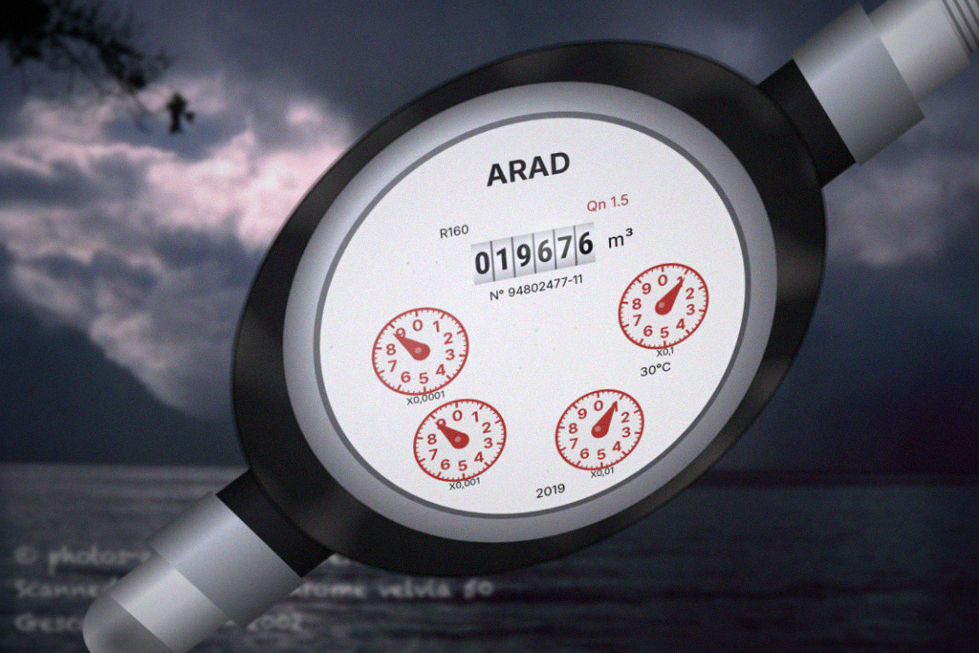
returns 19676.1088,m³
